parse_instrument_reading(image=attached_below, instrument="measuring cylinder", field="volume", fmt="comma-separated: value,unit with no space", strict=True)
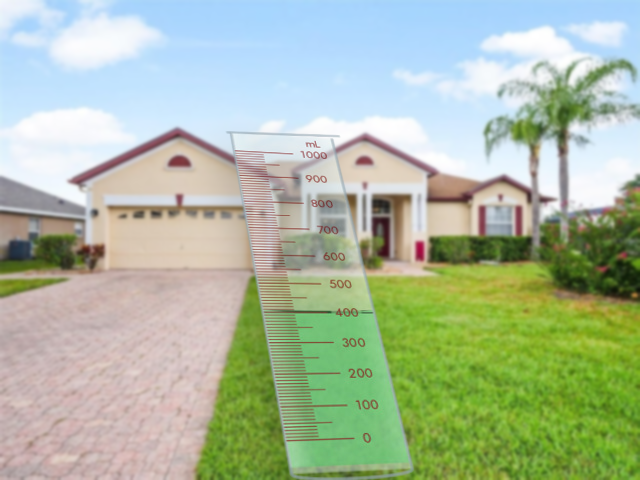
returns 400,mL
